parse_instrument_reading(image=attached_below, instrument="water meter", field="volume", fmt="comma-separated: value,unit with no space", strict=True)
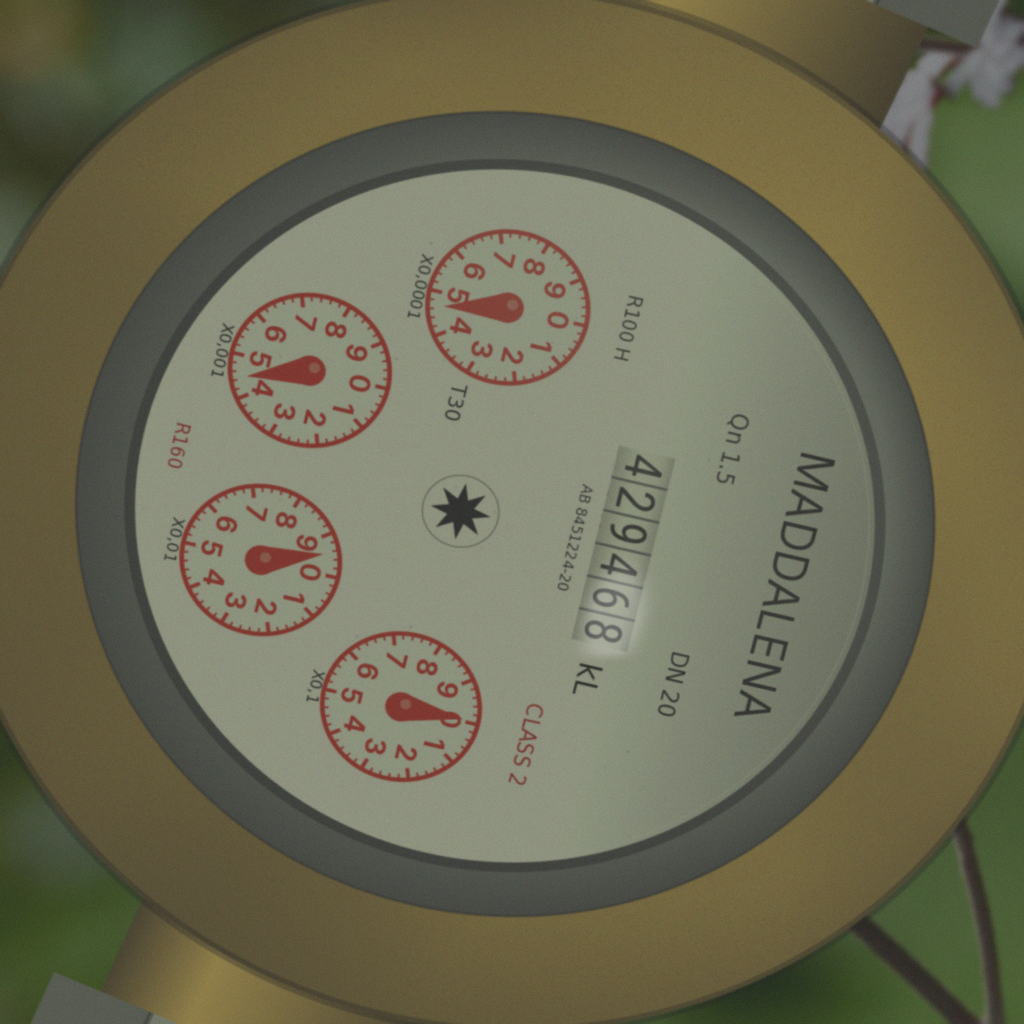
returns 429467.9944,kL
